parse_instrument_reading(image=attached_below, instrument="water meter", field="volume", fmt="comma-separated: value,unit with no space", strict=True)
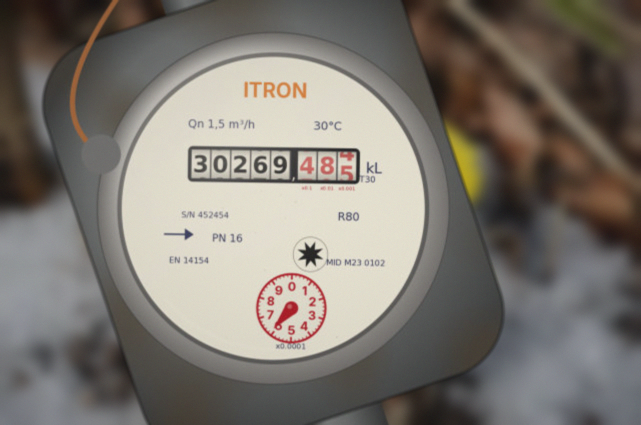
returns 30269.4846,kL
